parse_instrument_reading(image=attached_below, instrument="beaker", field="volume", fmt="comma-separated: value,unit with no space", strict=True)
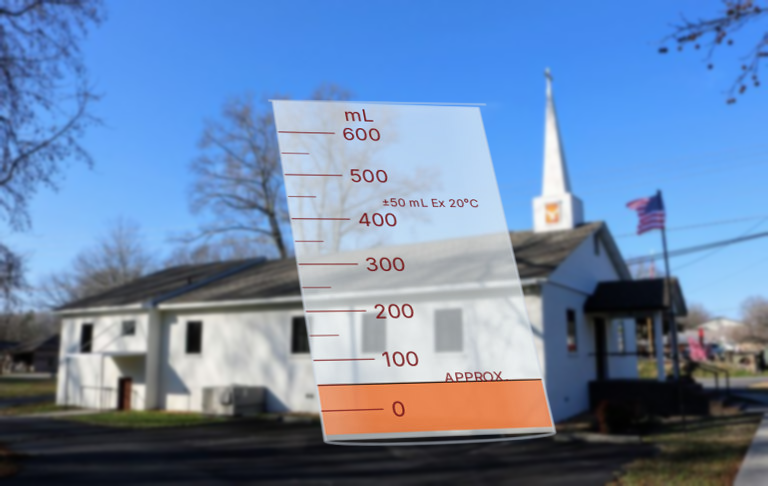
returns 50,mL
